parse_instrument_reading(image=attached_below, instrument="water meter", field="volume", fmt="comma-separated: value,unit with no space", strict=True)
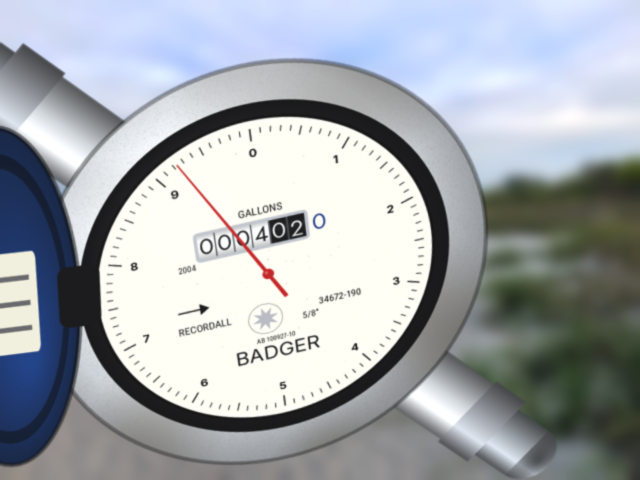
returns 4019.2,gal
